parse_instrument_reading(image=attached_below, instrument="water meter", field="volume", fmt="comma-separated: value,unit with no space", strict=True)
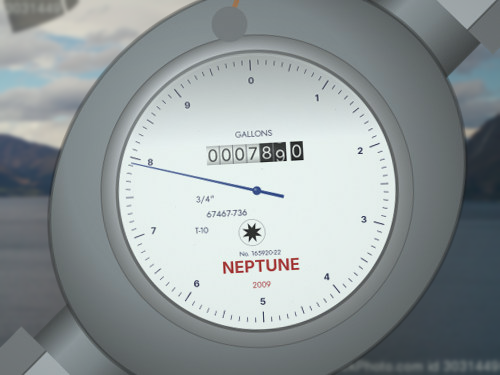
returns 7887.9,gal
